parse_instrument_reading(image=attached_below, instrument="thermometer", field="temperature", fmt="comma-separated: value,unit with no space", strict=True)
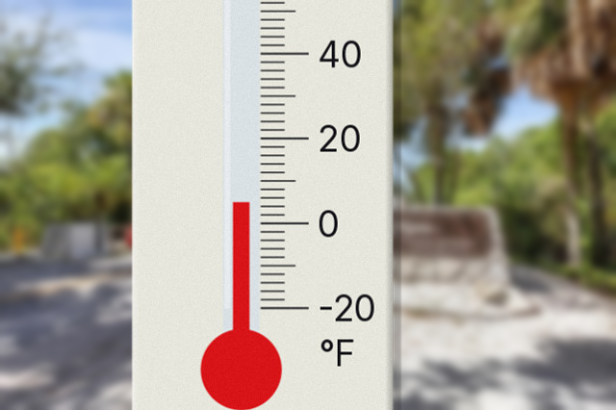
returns 5,°F
